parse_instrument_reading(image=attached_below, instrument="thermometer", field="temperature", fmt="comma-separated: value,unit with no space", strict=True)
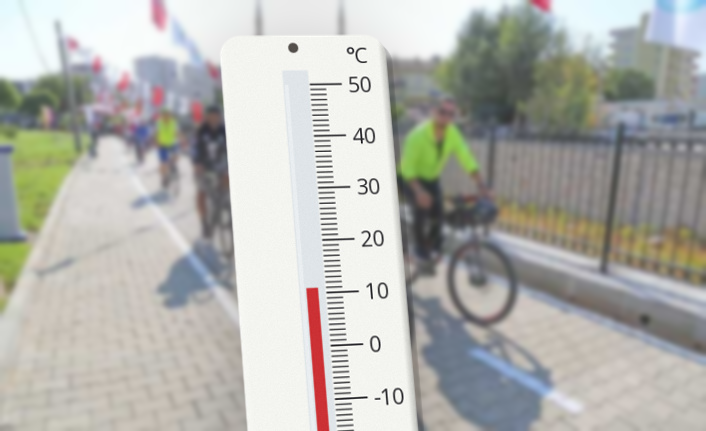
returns 11,°C
